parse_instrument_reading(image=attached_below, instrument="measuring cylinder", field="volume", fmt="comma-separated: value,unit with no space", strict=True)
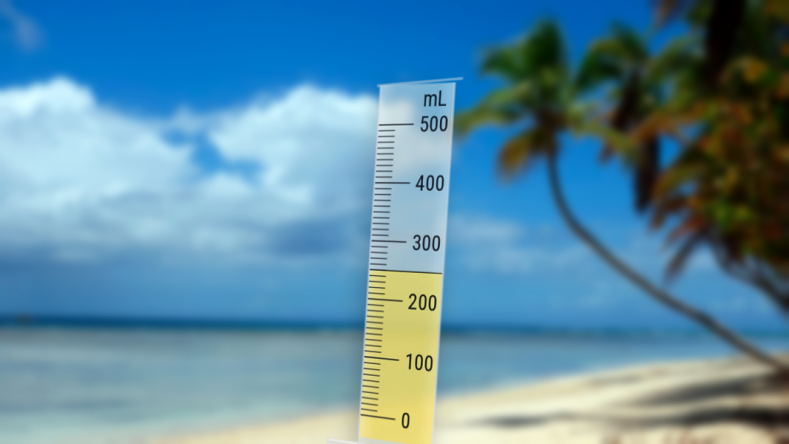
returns 250,mL
